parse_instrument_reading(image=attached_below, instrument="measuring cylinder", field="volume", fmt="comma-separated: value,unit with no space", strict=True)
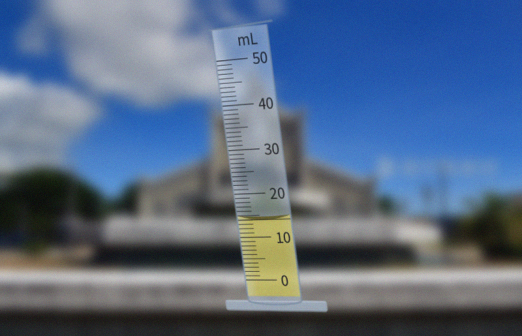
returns 14,mL
